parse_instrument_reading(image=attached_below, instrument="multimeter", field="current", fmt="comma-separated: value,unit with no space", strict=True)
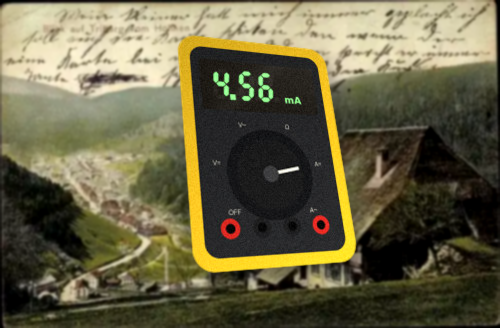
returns 4.56,mA
